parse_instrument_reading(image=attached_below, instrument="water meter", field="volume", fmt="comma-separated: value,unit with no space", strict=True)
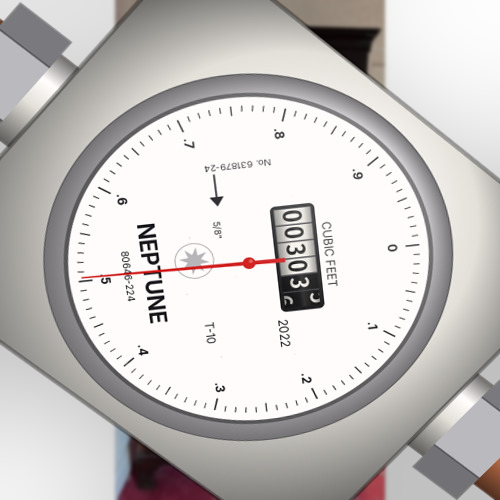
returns 3035.50,ft³
